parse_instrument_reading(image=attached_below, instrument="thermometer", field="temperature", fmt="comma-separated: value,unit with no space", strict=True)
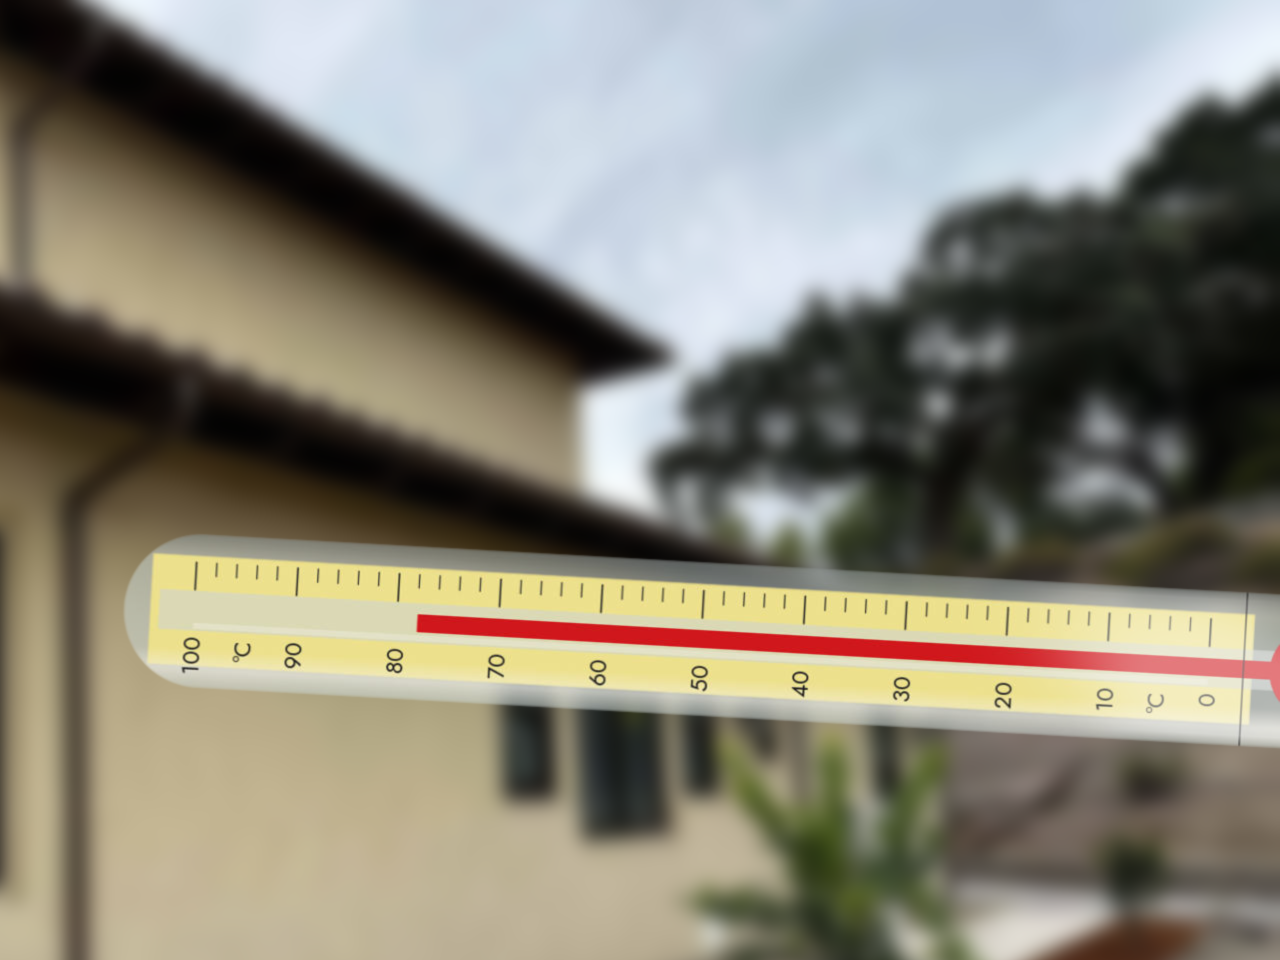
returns 78,°C
